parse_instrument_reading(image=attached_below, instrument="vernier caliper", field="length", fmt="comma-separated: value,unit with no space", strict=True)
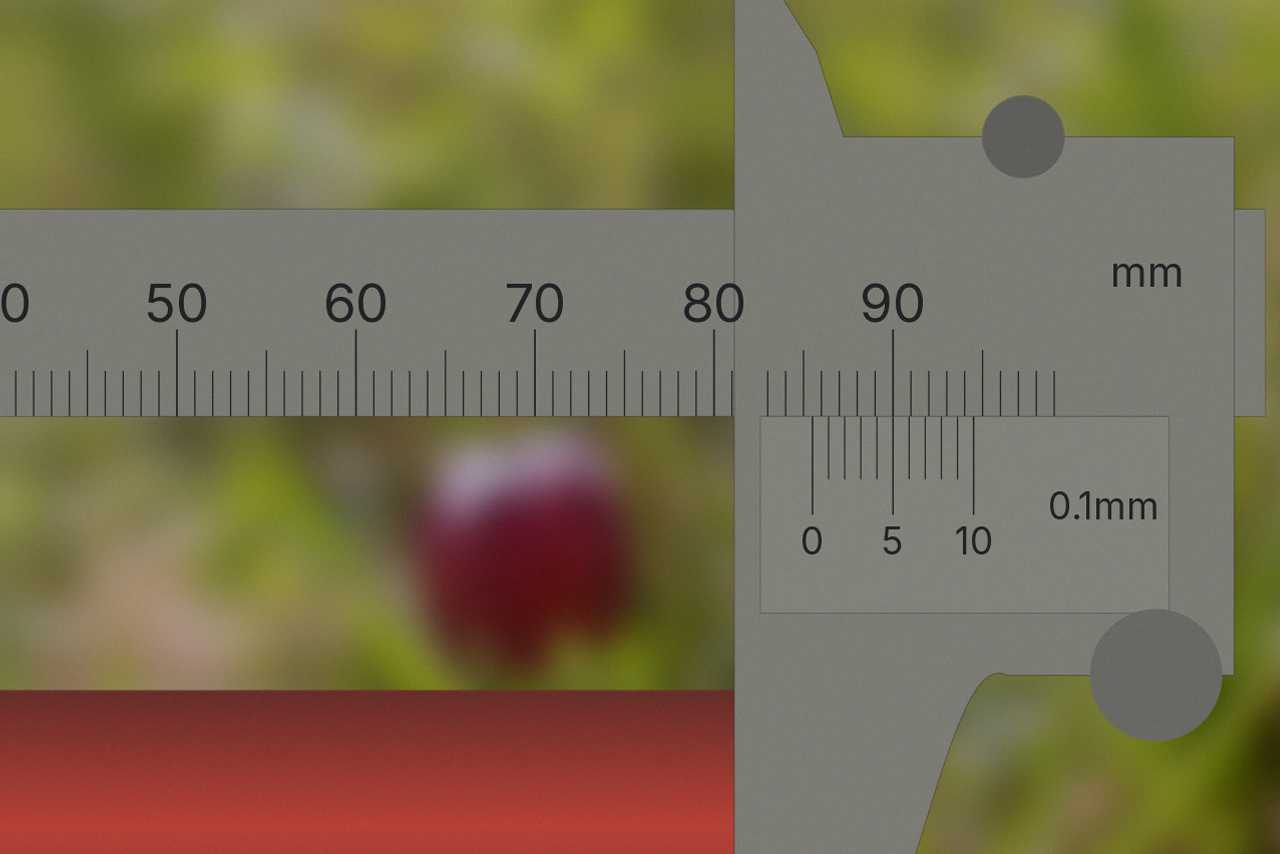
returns 85.5,mm
